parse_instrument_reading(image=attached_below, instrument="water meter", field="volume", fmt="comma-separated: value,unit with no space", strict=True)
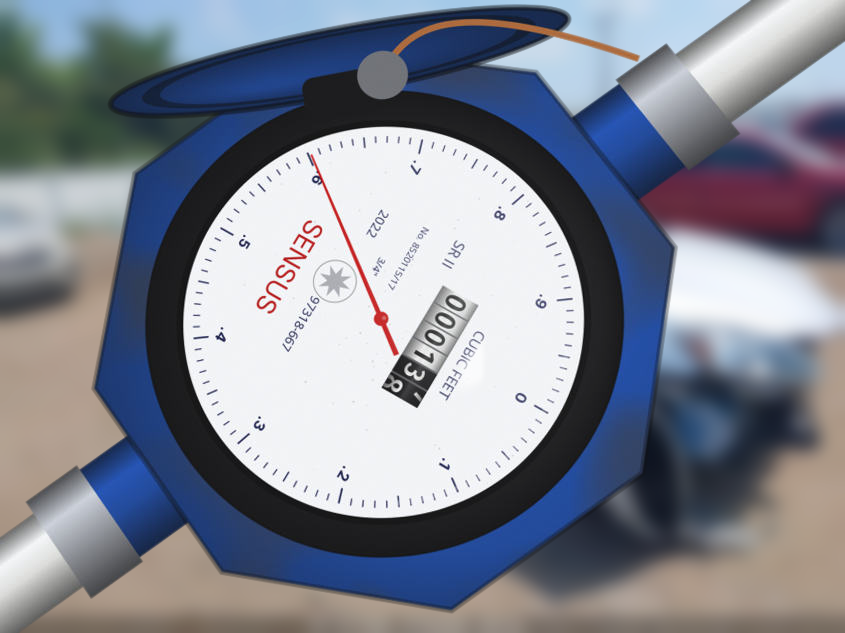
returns 137.60,ft³
